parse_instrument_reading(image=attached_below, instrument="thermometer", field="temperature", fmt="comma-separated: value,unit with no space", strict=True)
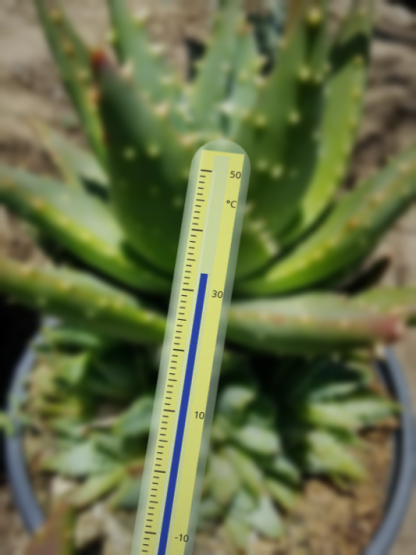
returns 33,°C
